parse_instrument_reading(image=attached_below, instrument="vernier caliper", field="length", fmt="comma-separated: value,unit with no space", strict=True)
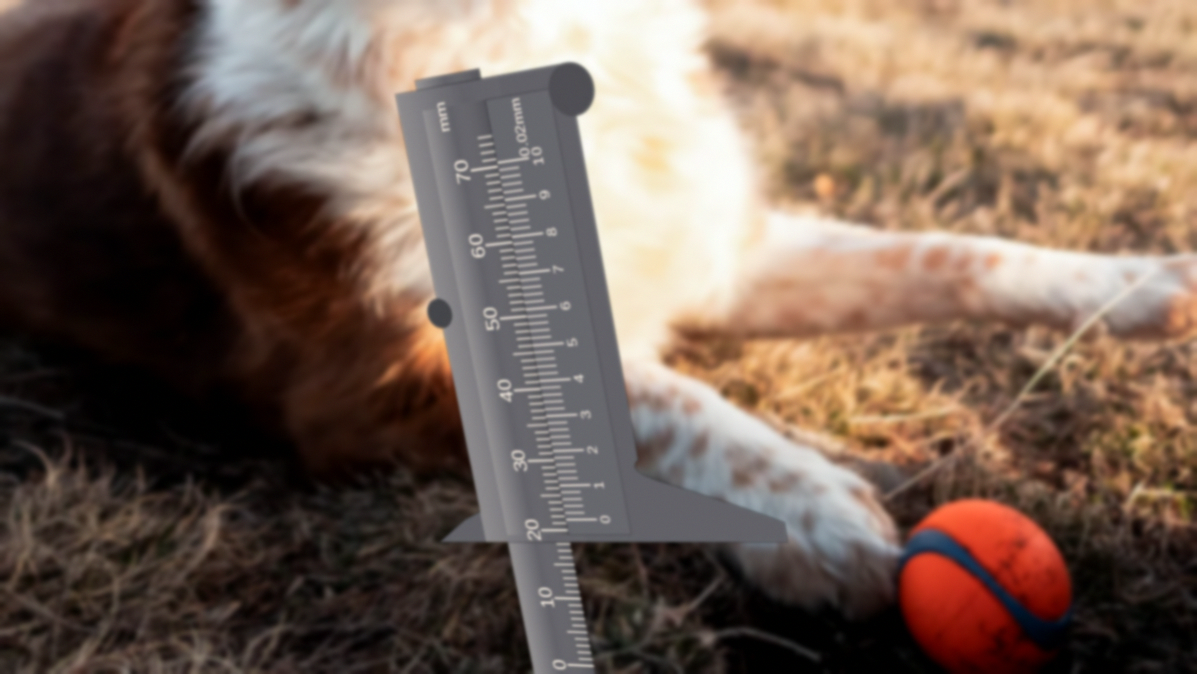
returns 21.5,mm
